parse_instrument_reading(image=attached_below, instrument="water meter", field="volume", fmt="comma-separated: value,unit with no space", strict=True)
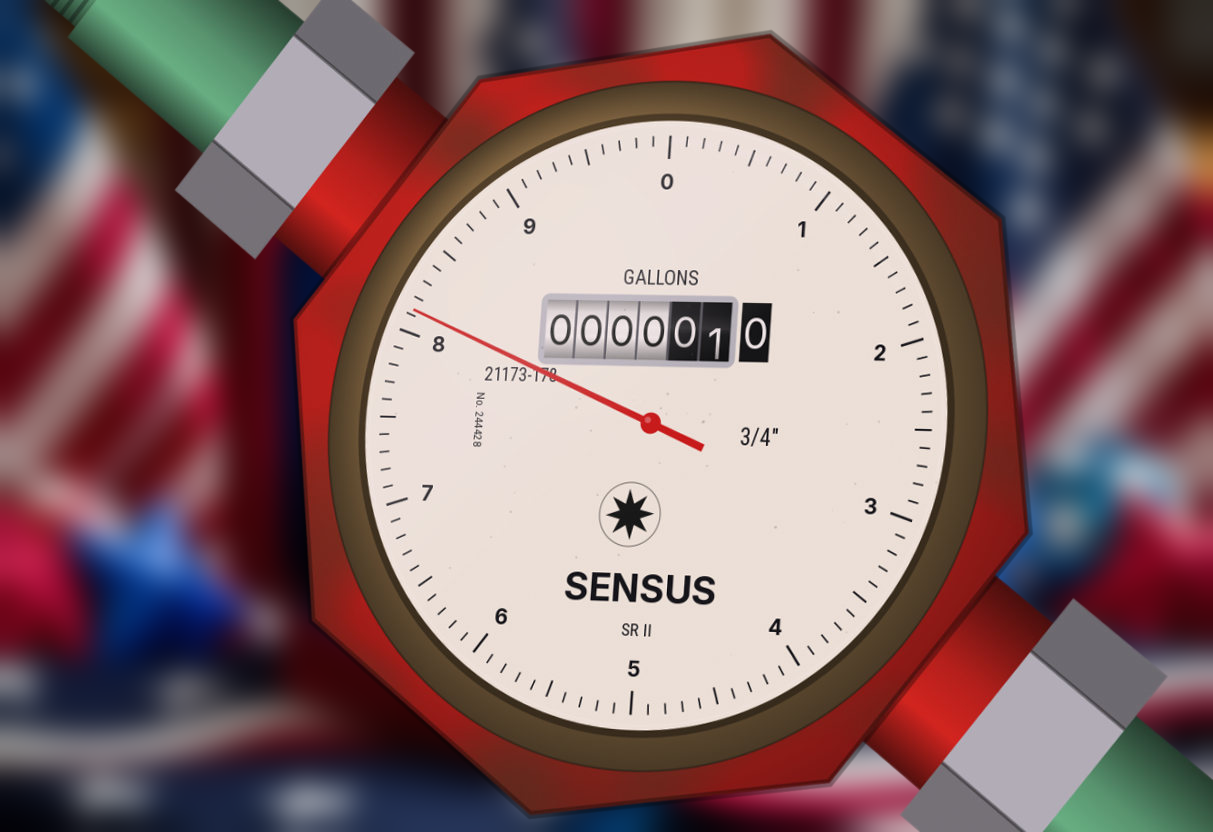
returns 8.1,gal
